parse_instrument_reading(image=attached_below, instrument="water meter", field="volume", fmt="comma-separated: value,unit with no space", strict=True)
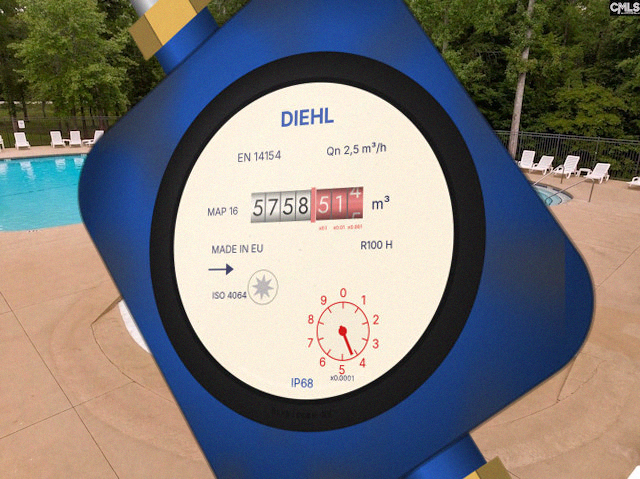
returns 5758.5144,m³
